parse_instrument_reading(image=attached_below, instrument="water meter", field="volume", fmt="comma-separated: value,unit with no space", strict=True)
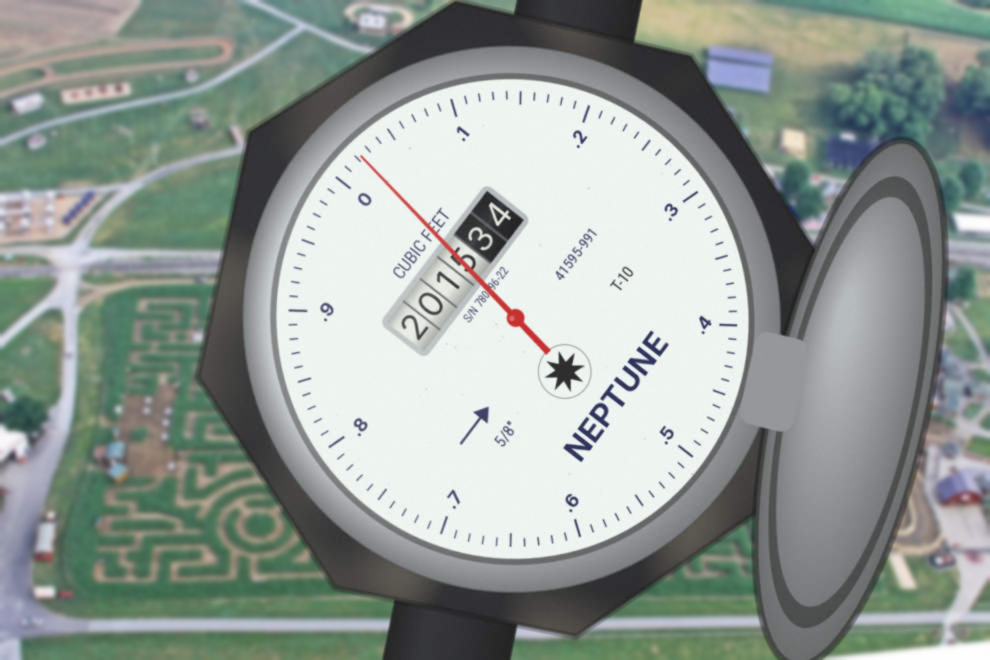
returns 201534.02,ft³
